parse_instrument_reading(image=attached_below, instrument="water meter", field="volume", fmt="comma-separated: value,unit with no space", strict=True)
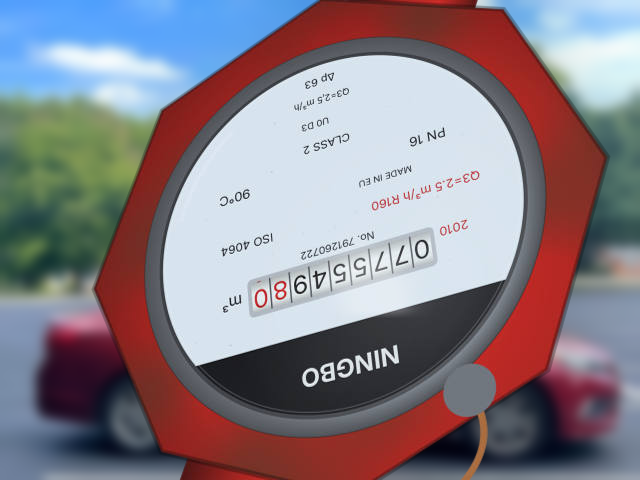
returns 775549.80,m³
